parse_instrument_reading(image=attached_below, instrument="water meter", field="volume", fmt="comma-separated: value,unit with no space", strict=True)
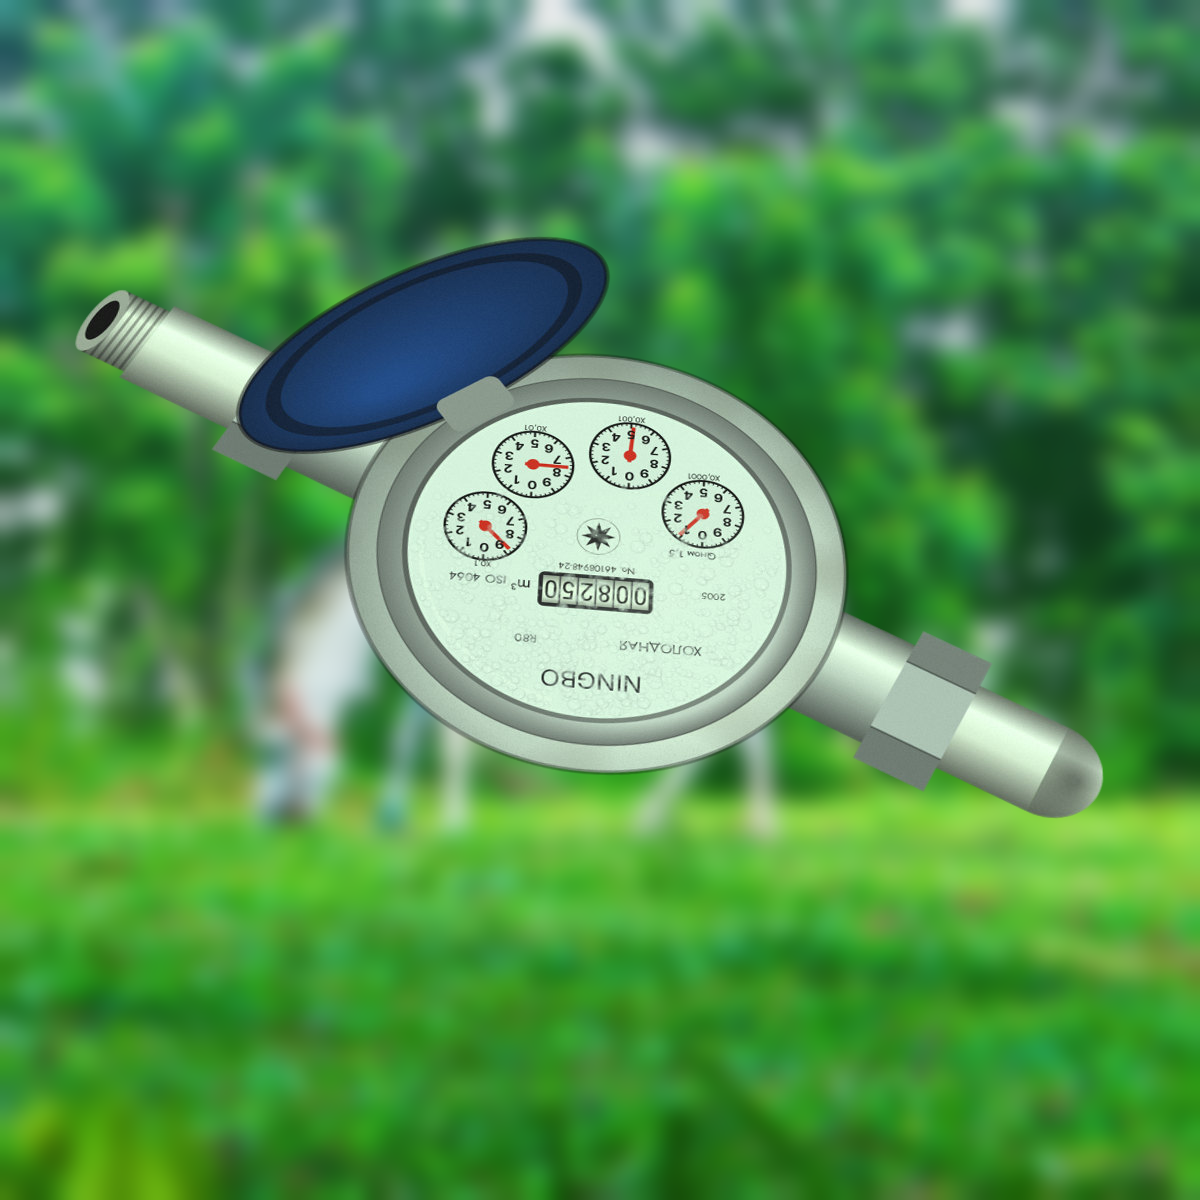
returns 8250.8751,m³
